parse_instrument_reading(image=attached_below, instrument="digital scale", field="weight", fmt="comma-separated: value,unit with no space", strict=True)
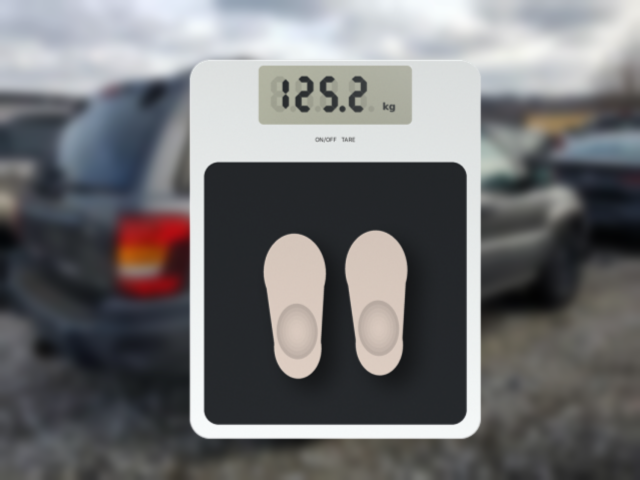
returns 125.2,kg
